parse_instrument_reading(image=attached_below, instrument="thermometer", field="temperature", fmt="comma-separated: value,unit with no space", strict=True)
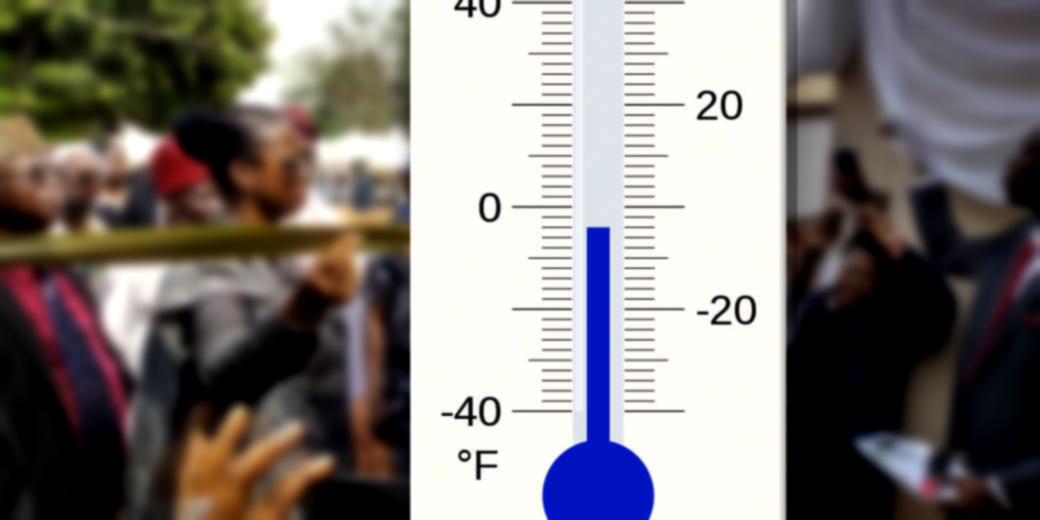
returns -4,°F
